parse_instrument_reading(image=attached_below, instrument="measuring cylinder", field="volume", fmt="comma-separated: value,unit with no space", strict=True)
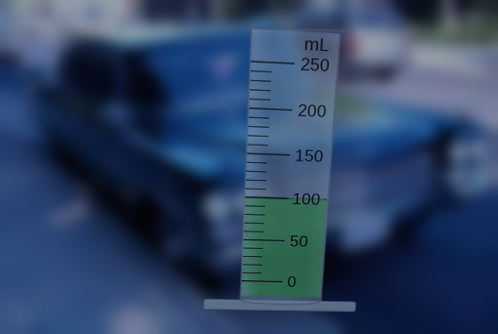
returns 100,mL
